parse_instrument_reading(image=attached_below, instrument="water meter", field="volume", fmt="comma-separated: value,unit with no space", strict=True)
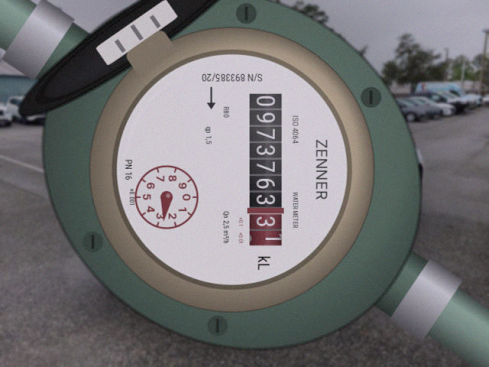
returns 973763.312,kL
